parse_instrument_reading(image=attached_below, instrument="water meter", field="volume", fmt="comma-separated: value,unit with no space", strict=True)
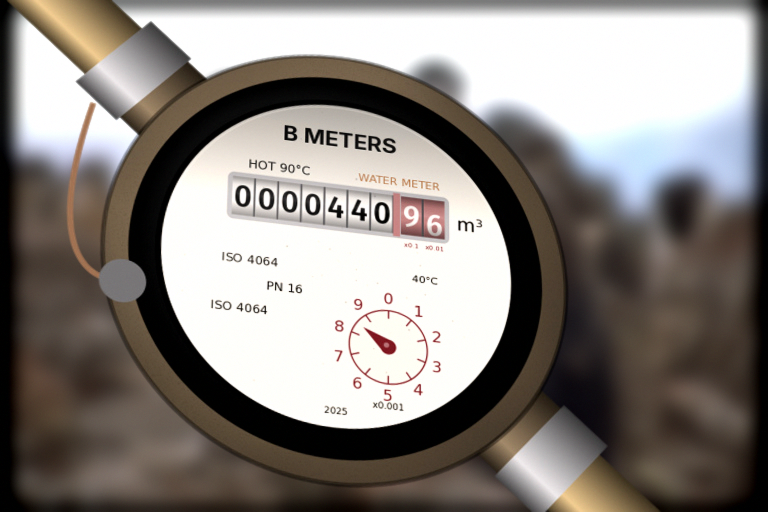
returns 440.958,m³
